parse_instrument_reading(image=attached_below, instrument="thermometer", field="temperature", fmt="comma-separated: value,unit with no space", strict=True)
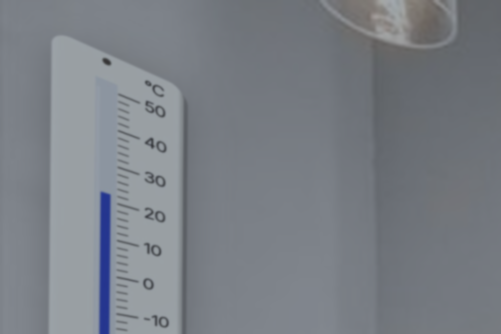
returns 22,°C
